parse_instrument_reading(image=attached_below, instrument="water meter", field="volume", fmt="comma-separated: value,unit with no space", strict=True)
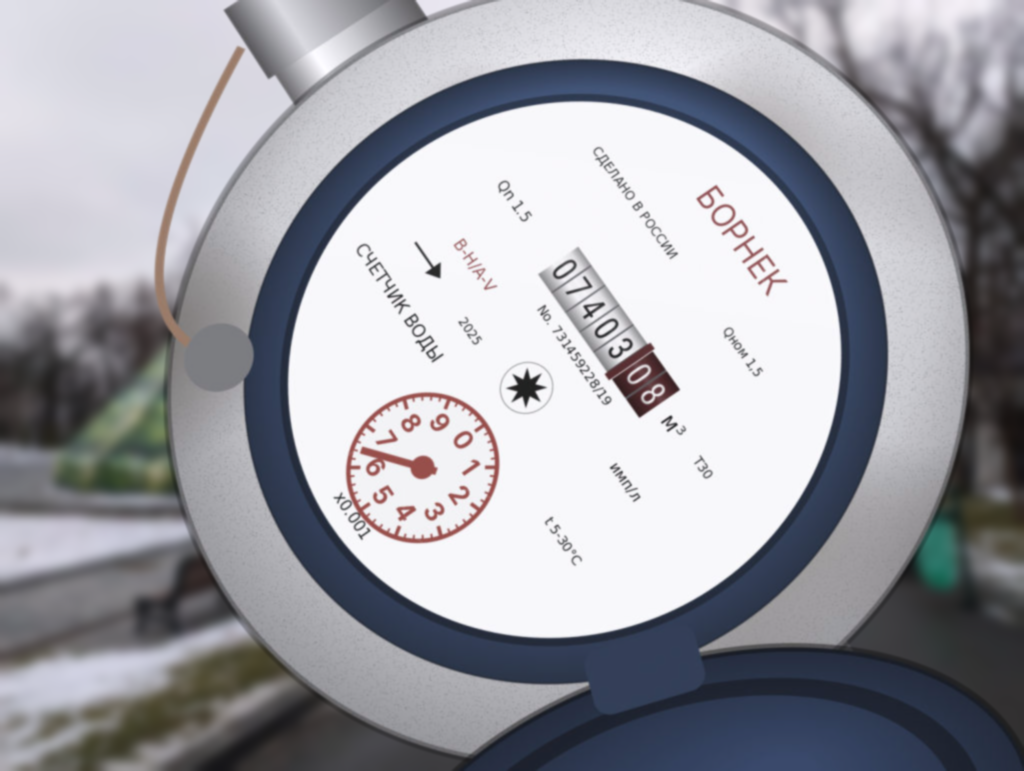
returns 7403.086,m³
